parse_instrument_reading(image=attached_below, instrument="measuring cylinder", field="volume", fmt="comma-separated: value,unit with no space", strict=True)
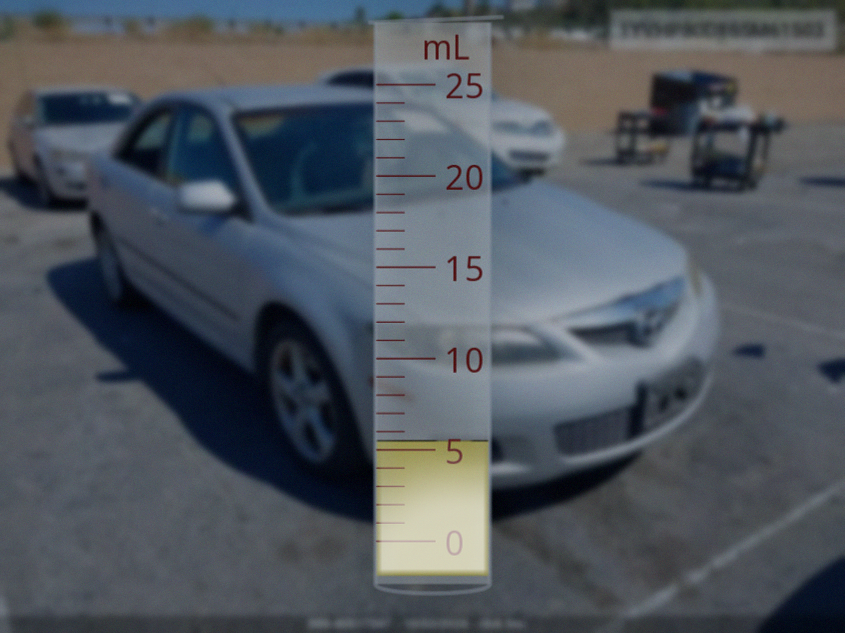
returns 5.5,mL
